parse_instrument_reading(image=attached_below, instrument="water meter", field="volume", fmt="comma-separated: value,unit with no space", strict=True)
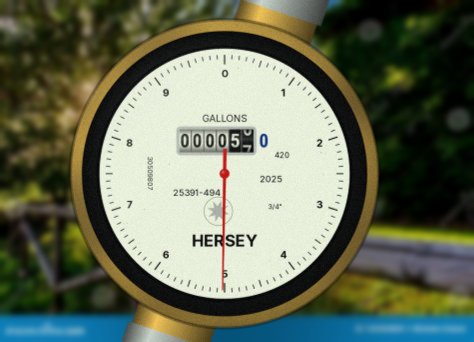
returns 565.0,gal
